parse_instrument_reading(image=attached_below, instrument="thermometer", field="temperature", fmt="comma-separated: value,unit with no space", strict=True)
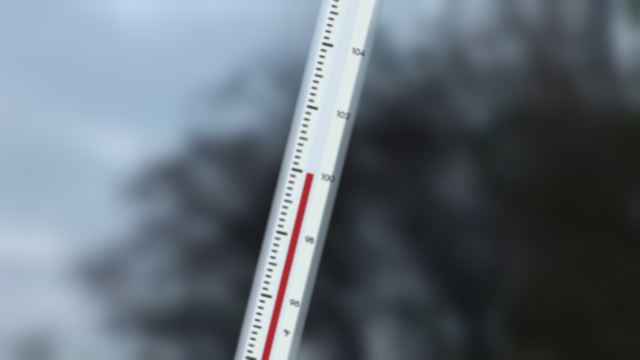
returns 100,°F
